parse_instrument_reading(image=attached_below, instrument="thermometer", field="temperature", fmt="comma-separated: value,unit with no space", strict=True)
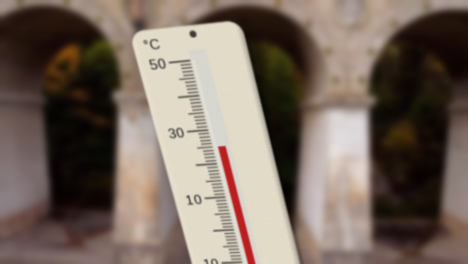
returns 25,°C
